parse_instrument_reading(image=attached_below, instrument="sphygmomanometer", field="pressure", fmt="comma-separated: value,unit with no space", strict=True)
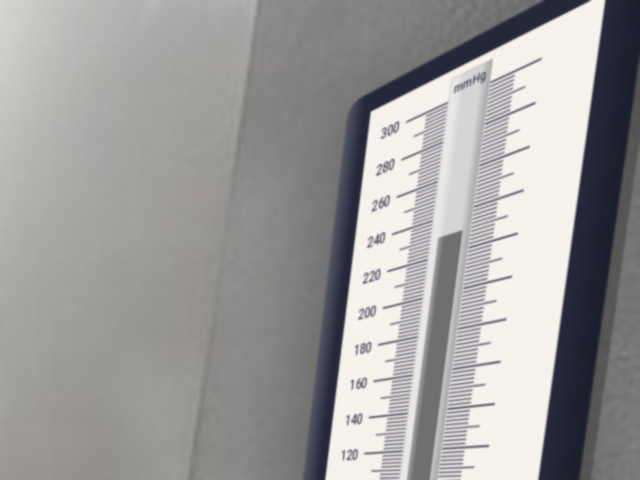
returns 230,mmHg
